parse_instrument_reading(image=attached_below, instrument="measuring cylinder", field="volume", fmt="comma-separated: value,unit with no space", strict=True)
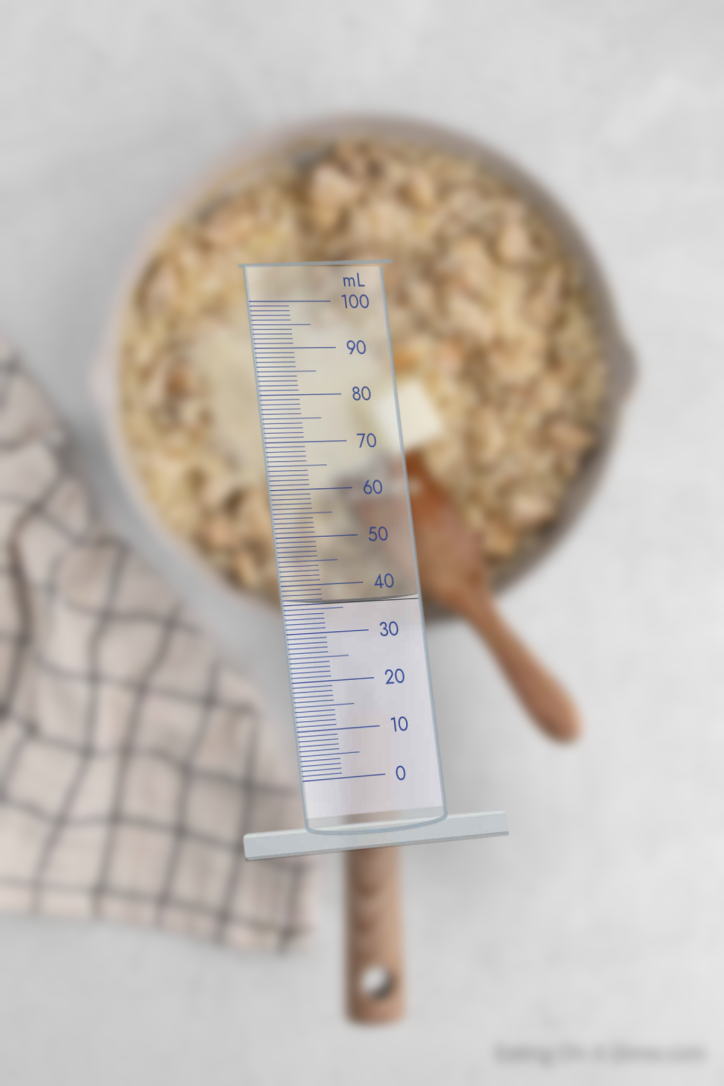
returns 36,mL
